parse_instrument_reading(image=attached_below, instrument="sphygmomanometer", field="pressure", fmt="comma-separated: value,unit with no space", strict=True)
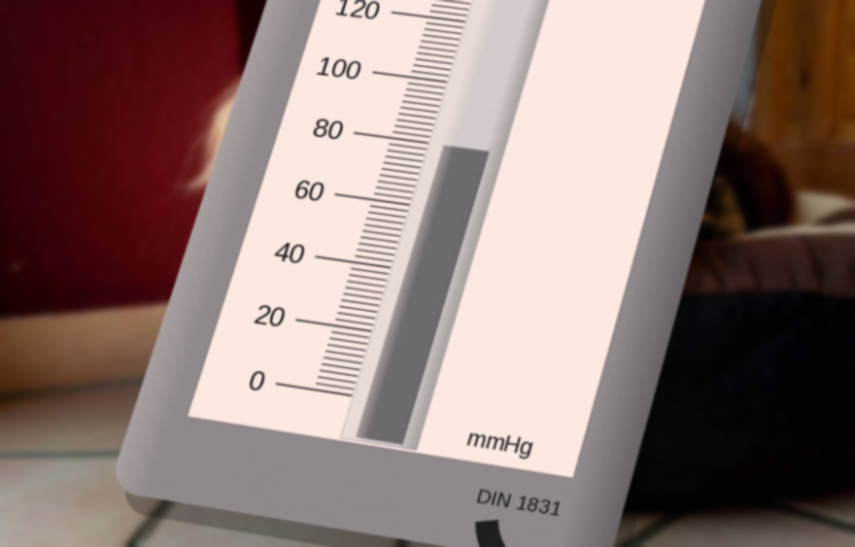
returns 80,mmHg
